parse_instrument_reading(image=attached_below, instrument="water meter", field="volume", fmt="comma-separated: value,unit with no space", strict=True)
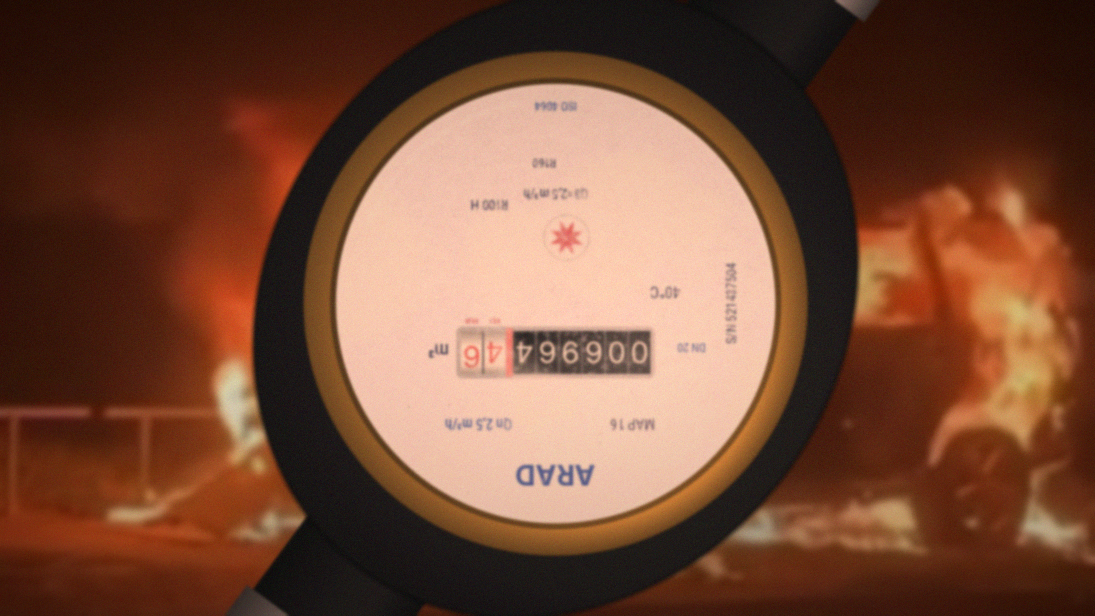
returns 6964.46,m³
